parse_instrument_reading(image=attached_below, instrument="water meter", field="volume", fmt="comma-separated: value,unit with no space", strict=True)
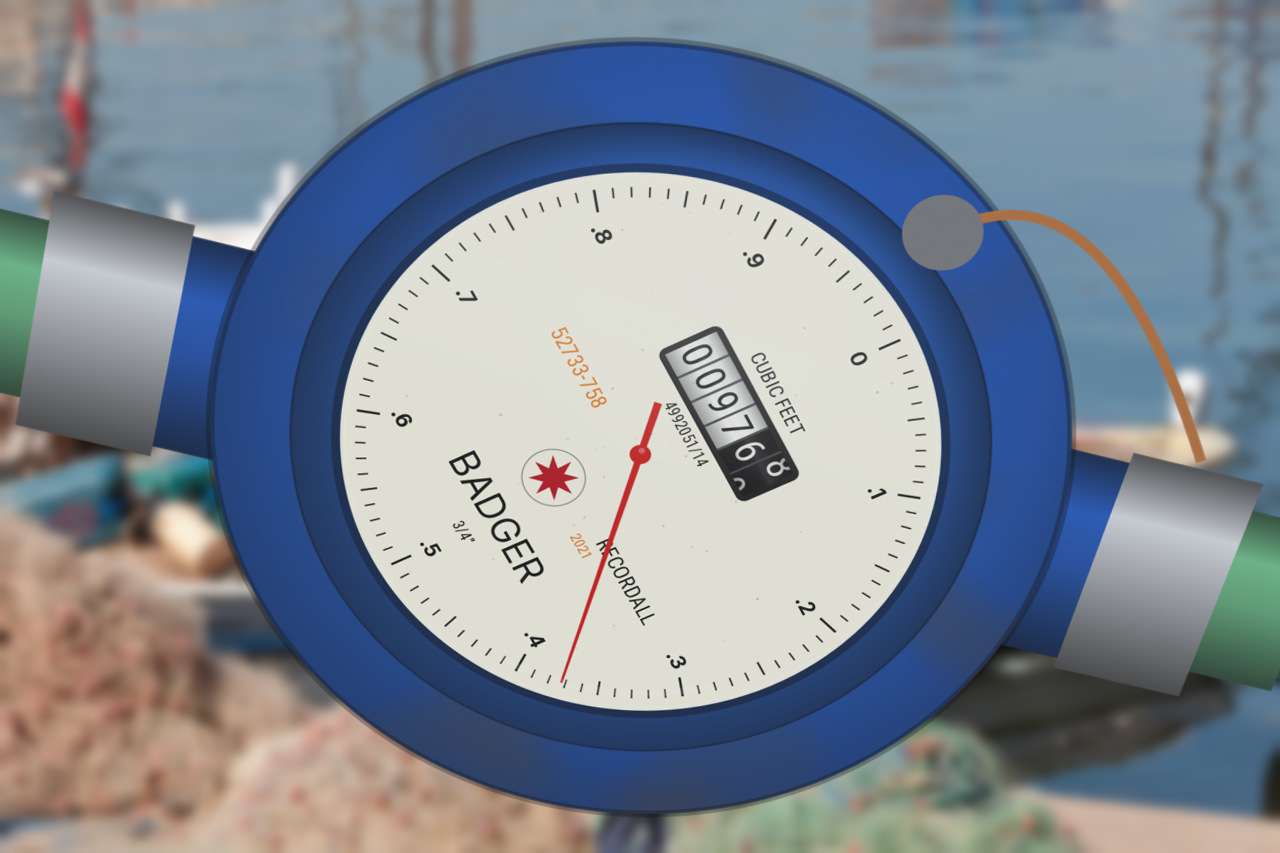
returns 9768.37,ft³
